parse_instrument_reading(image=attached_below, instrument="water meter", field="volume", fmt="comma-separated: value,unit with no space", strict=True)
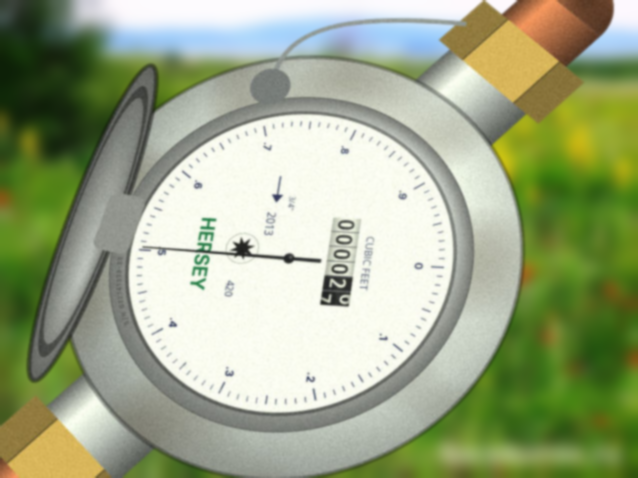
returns 26.50,ft³
